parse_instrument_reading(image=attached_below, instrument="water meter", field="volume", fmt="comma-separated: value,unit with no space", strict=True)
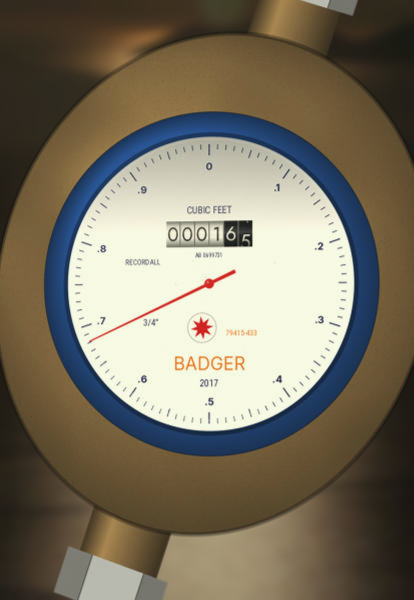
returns 164.68,ft³
